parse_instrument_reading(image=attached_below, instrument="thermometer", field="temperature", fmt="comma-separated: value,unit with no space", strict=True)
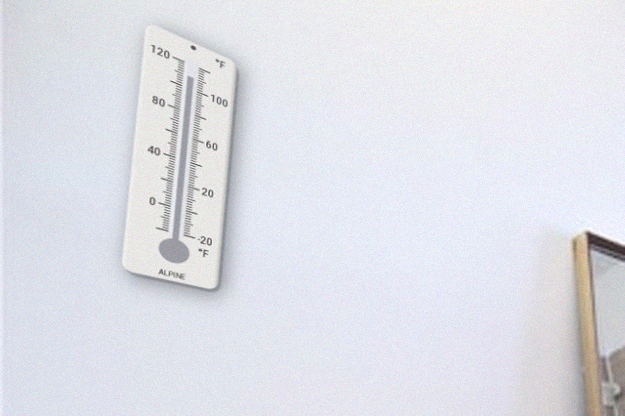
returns 110,°F
